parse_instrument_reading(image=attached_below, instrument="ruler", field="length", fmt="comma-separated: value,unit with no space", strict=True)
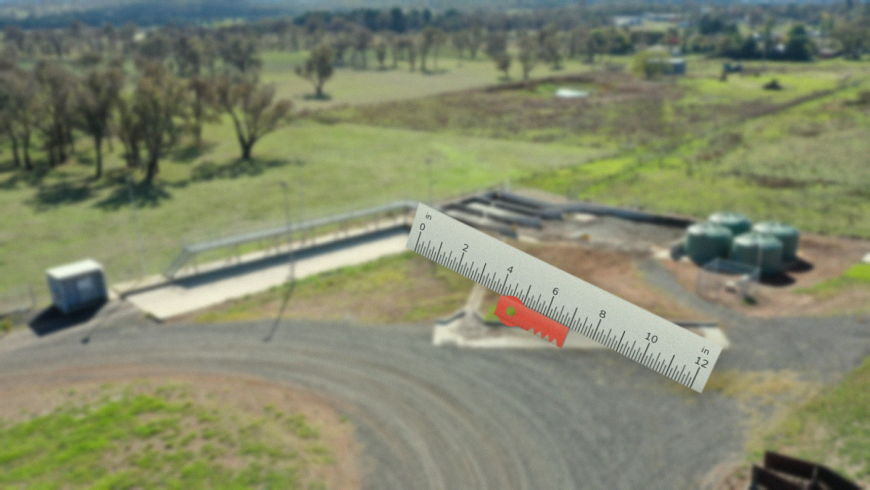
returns 3,in
